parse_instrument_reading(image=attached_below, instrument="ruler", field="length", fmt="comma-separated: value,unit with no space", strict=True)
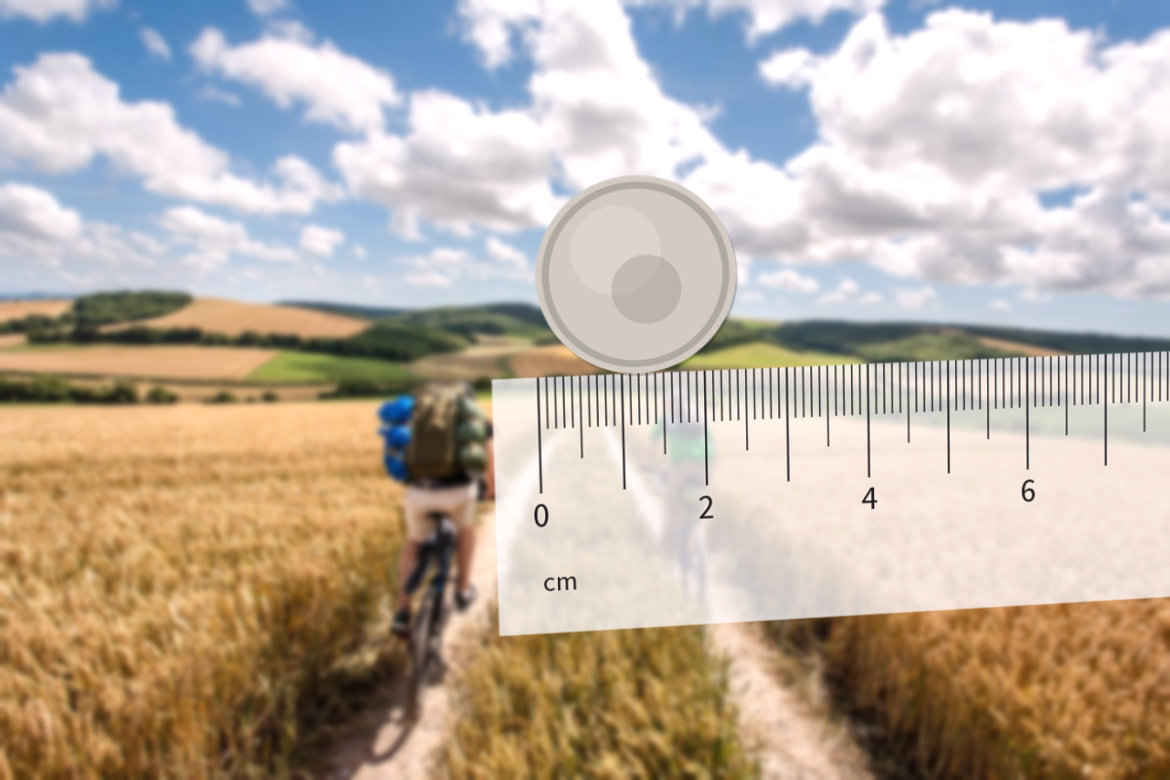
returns 2.4,cm
